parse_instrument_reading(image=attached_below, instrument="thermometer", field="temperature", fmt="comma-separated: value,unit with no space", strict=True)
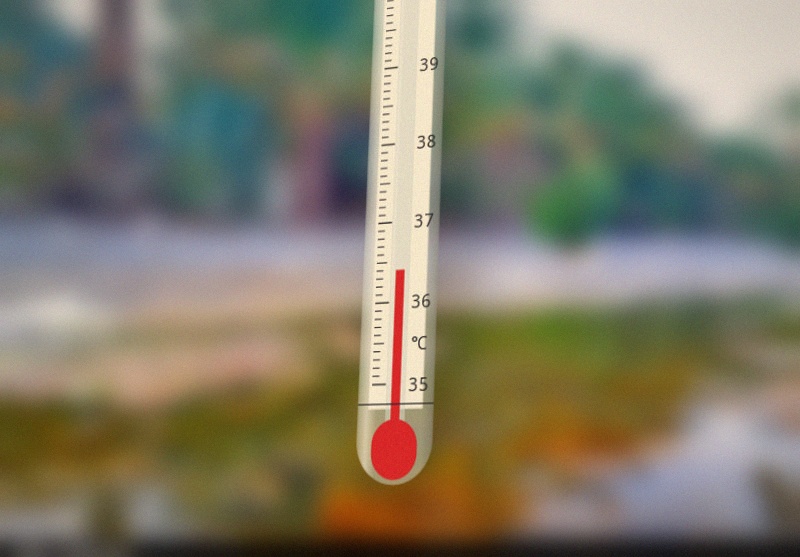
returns 36.4,°C
